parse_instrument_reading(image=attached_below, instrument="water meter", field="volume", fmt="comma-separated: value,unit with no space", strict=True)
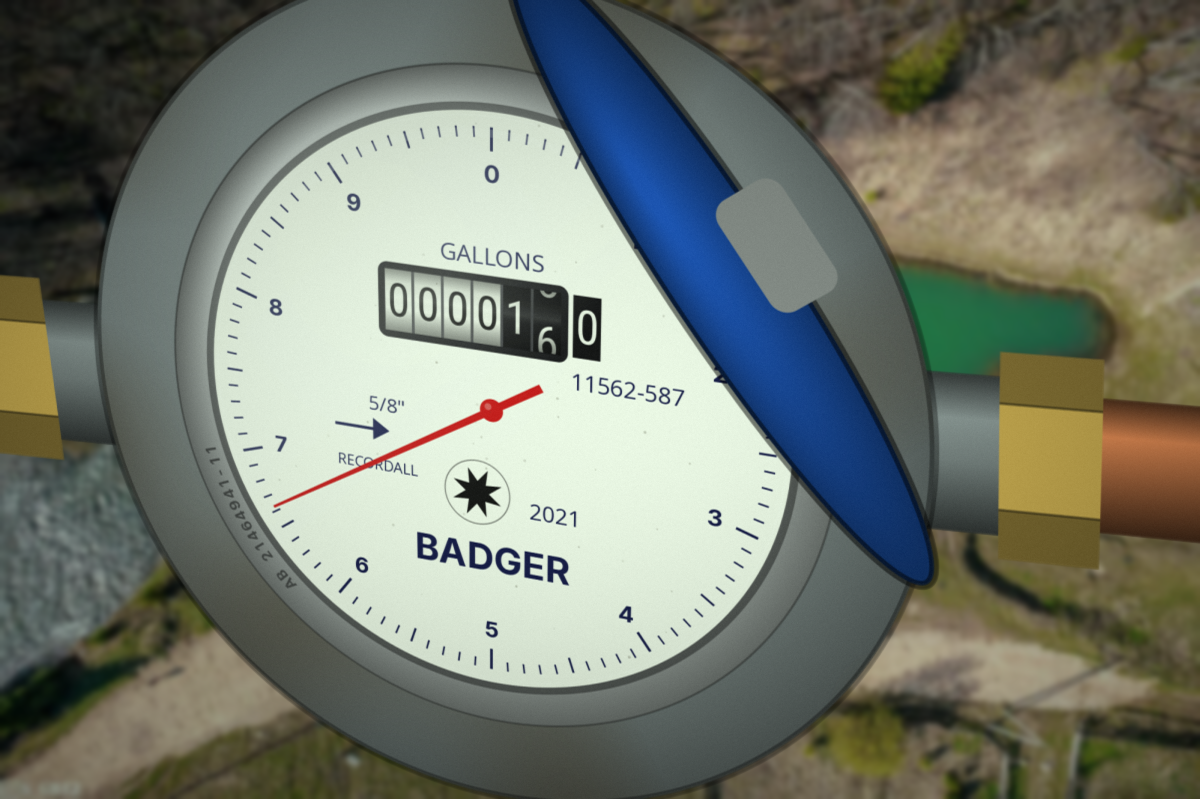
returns 156.6,gal
